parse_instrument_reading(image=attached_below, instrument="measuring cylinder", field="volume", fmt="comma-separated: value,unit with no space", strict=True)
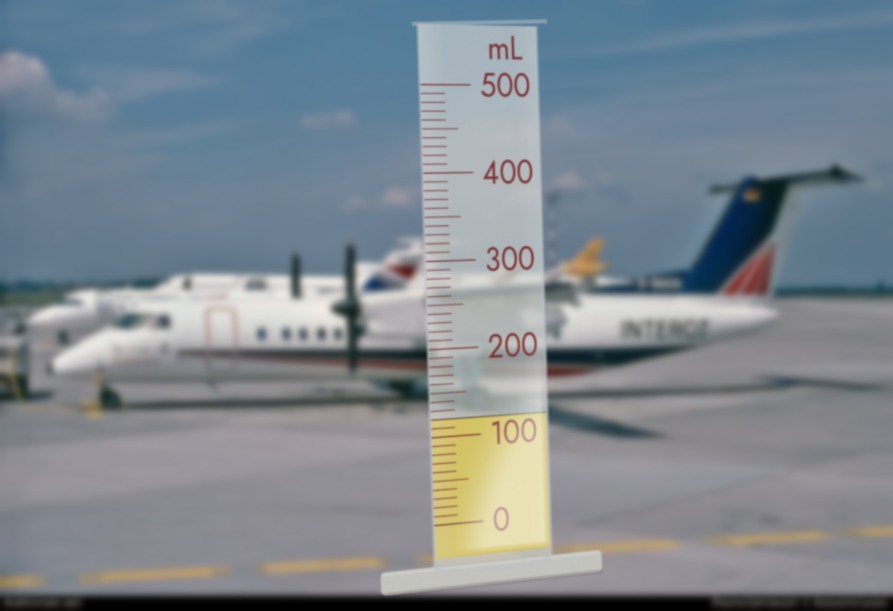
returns 120,mL
